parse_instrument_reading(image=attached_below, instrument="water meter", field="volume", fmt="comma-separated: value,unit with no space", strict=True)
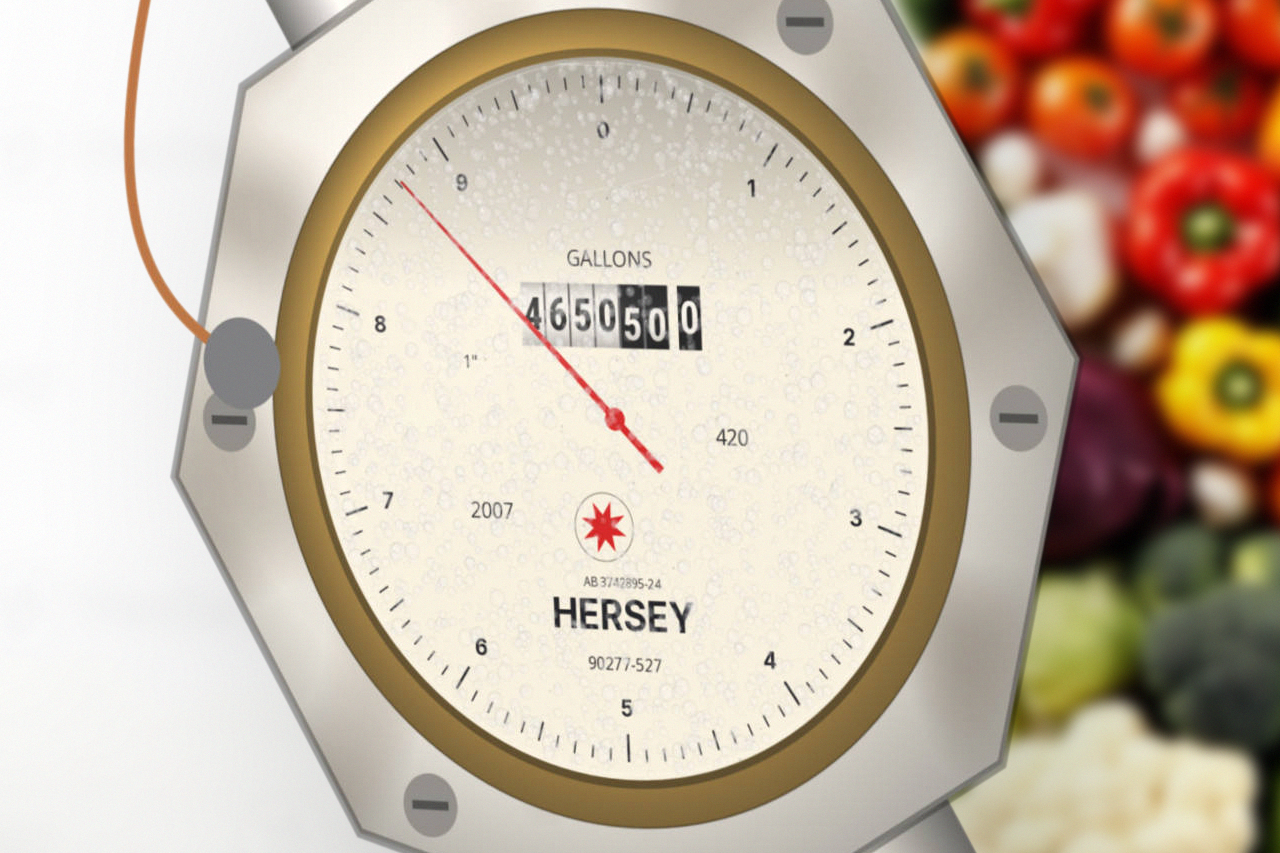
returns 4650498.7,gal
